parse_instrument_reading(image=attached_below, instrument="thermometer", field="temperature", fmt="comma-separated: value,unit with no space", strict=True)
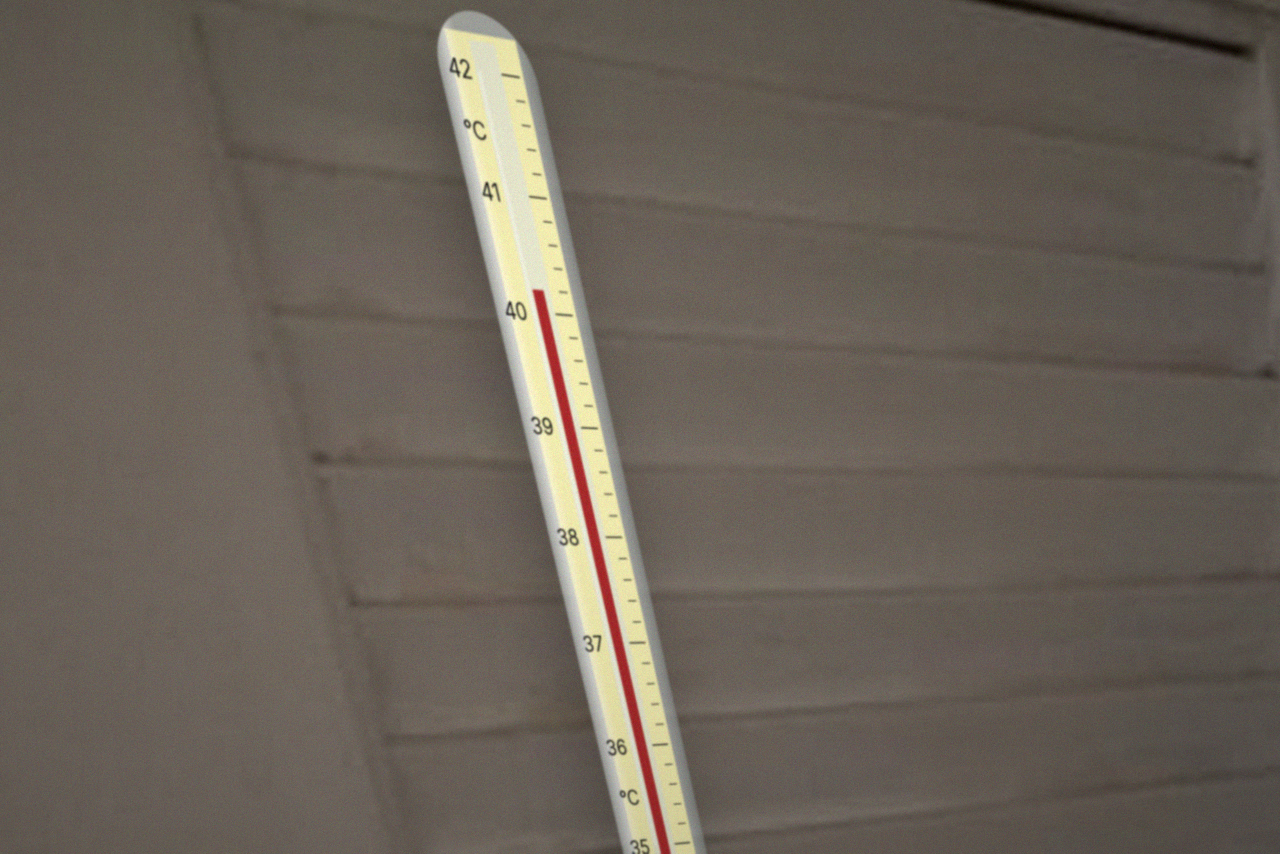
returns 40.2,°C
